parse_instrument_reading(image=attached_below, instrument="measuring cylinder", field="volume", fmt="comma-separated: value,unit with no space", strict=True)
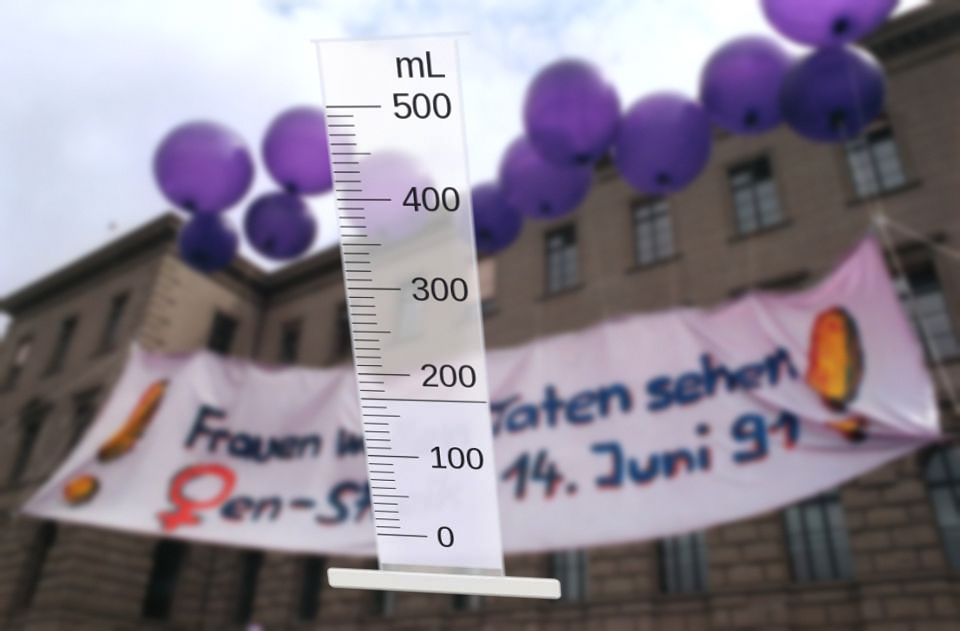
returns 170,mL
